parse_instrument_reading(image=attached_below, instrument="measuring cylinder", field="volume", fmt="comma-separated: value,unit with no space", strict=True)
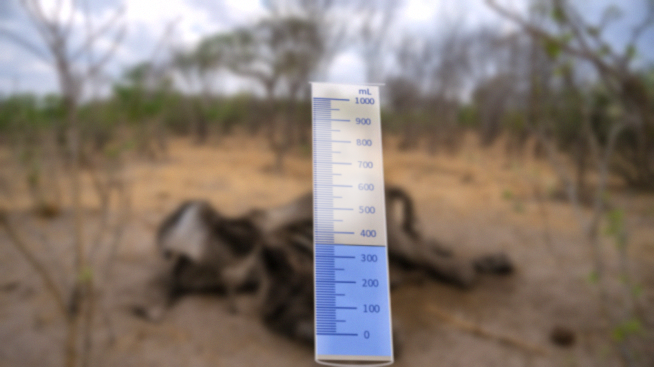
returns 350,mL
